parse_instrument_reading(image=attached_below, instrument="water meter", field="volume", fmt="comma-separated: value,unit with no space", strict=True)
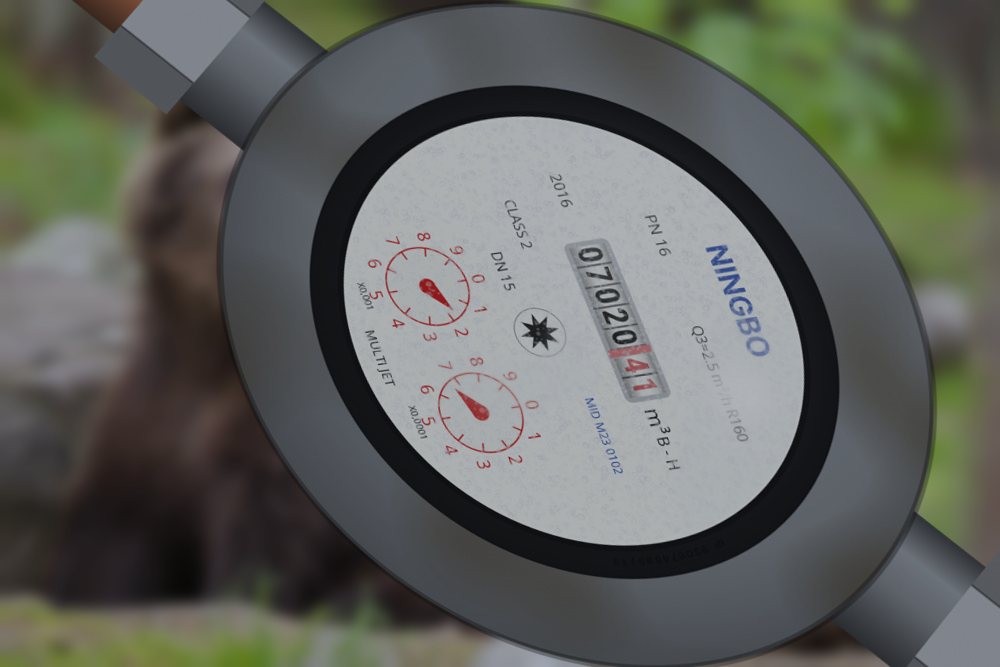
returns 7020.4116,m³
